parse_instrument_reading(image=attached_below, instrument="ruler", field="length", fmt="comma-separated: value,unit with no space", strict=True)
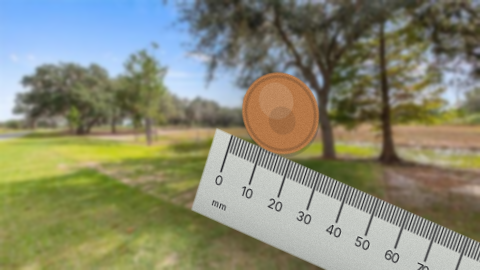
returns 25,mm
